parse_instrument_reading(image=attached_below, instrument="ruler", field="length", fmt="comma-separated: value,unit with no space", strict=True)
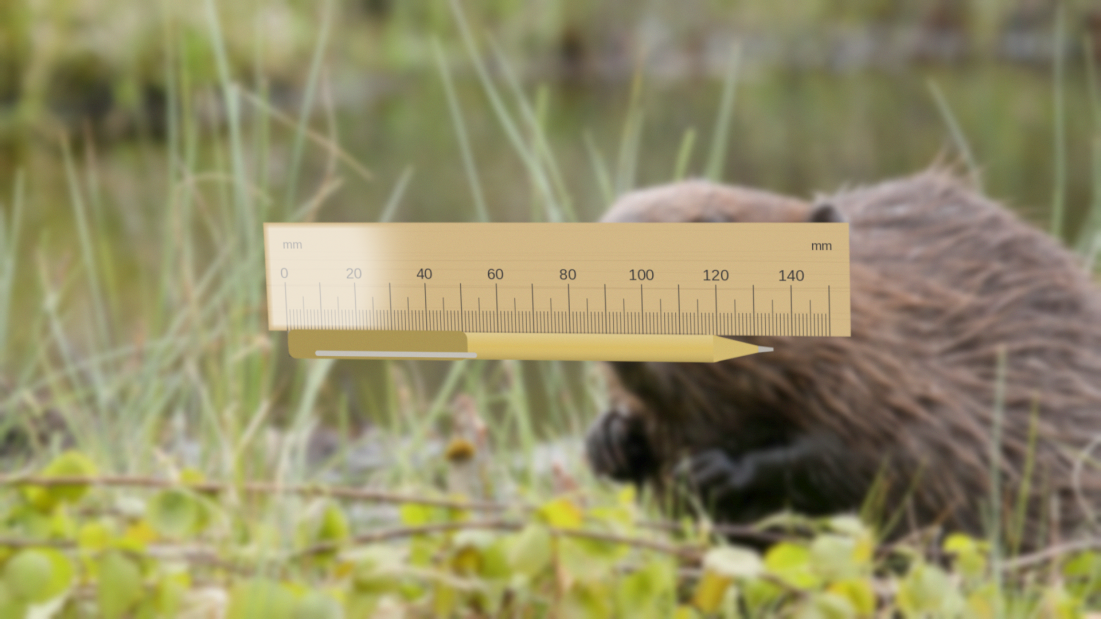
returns 135,mm
